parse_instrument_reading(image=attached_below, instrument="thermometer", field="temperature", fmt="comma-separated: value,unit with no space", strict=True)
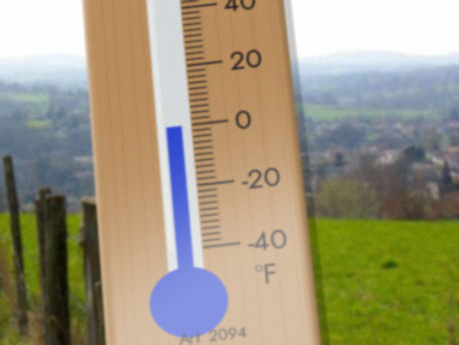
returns 0,°F
